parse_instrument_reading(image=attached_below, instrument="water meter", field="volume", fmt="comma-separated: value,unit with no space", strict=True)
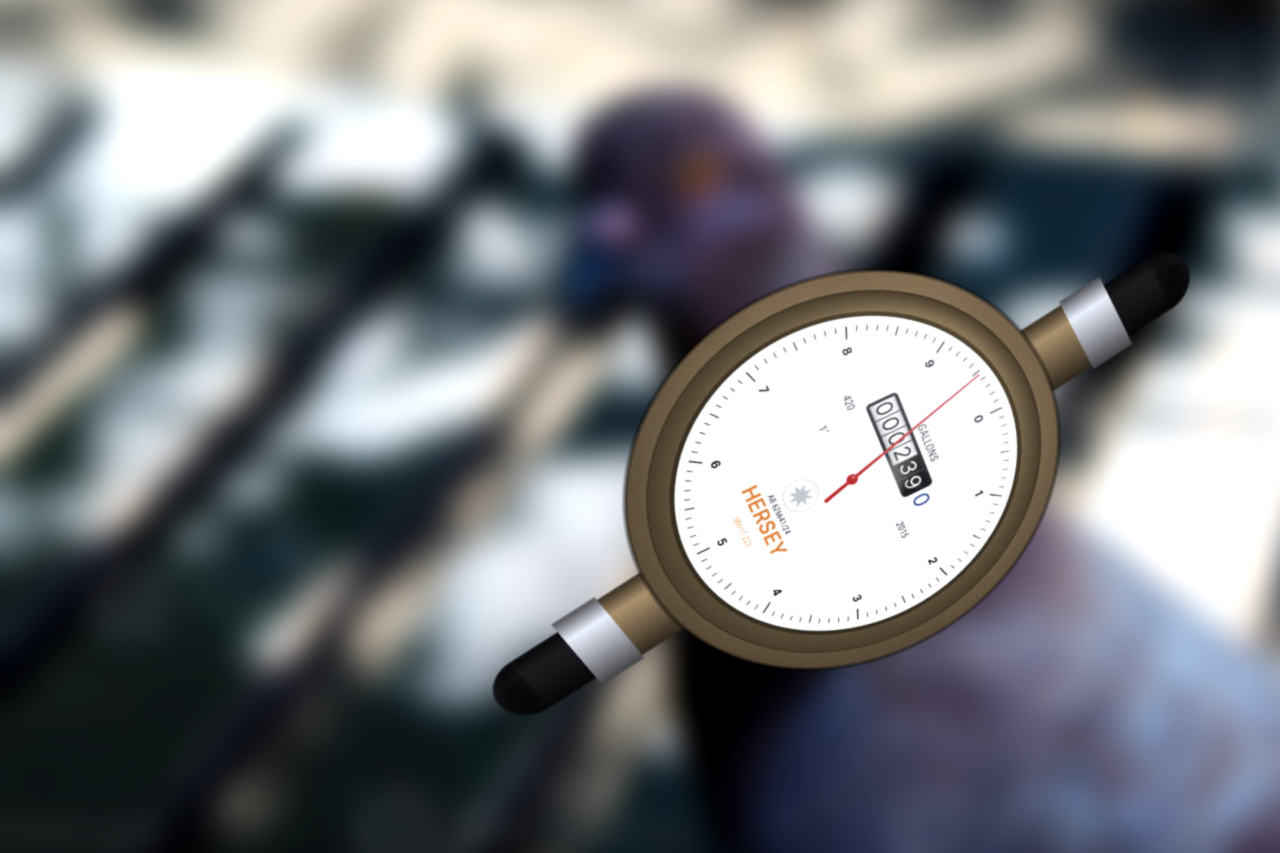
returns 2389.5,gal
